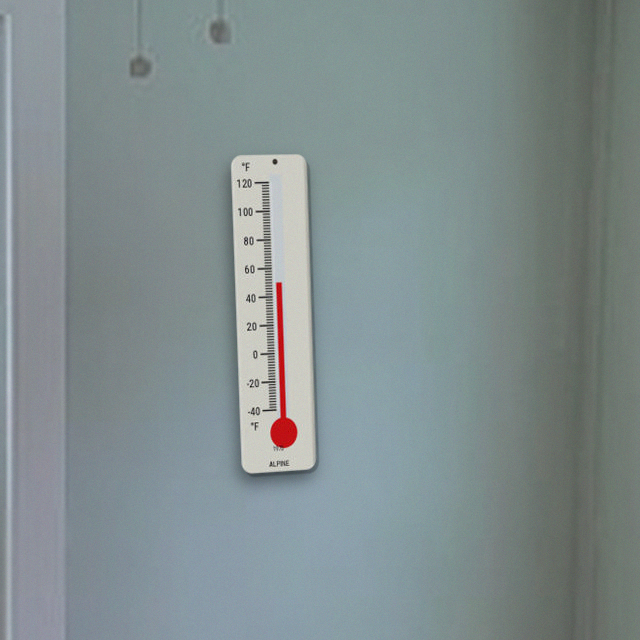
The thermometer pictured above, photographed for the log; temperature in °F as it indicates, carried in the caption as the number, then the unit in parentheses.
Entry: 50 (°F)
